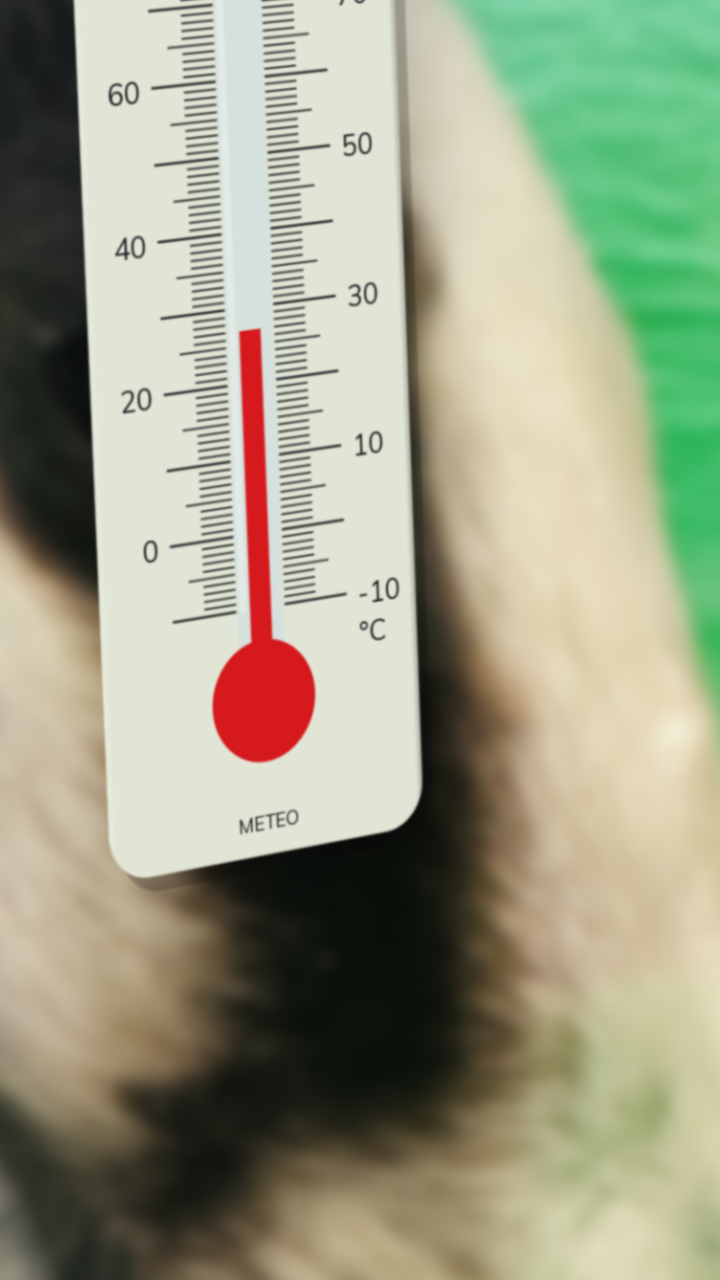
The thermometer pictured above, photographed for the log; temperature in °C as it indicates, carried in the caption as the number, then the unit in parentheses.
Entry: 27 (°C)
